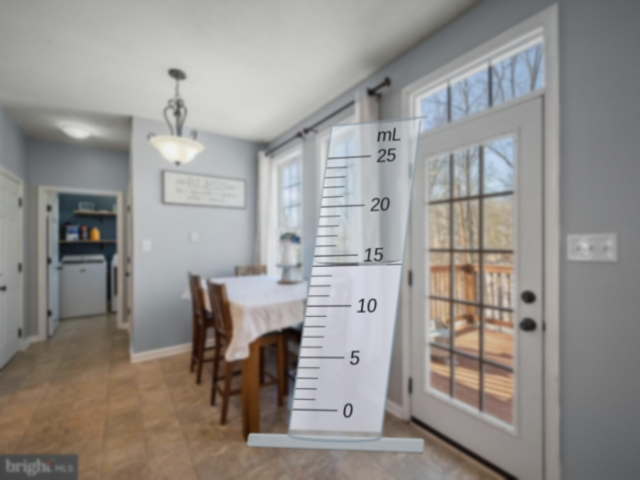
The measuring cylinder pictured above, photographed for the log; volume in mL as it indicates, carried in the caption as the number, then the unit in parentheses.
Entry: 14 (mL)
